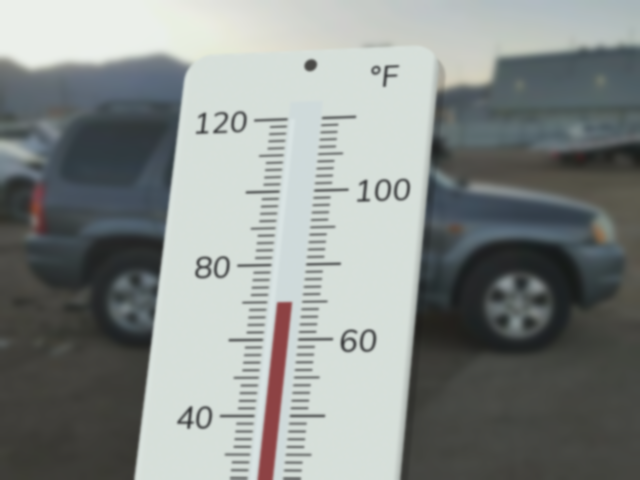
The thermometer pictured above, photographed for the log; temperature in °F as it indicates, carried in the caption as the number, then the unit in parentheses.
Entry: 70 (°F)
